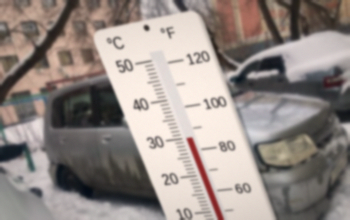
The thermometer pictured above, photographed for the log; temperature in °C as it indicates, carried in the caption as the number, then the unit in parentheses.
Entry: 30 (°C)
